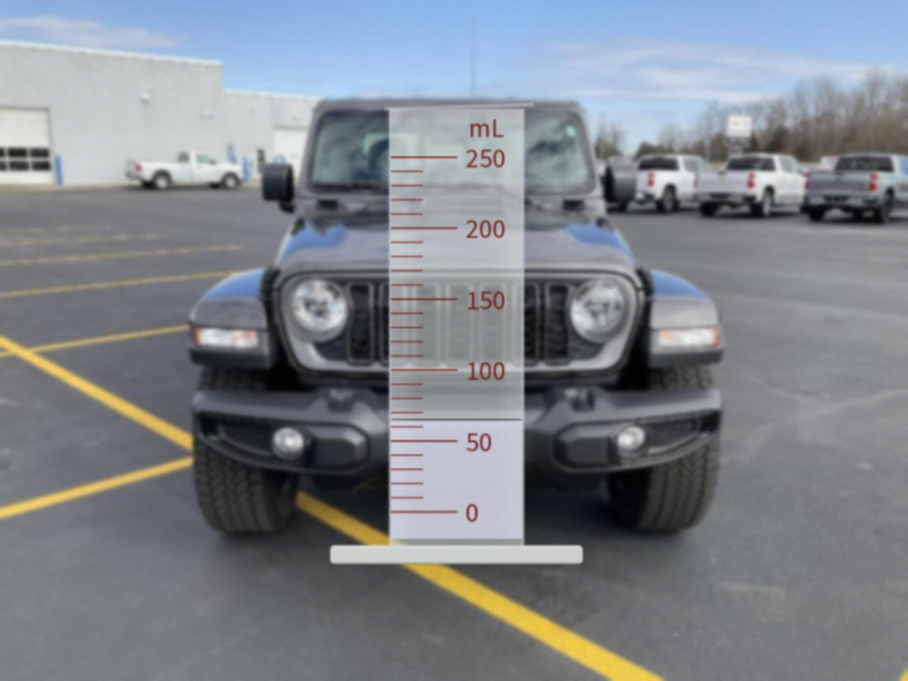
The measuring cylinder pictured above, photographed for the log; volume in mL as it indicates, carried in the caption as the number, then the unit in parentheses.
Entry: 65 (mL)
